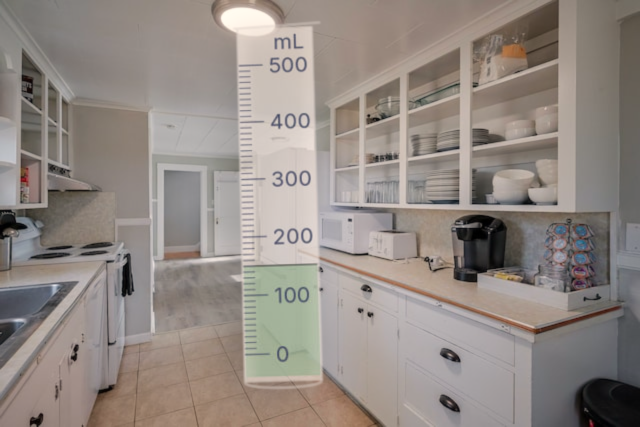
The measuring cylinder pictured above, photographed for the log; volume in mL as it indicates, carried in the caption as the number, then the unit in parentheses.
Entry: 150 (mL)
